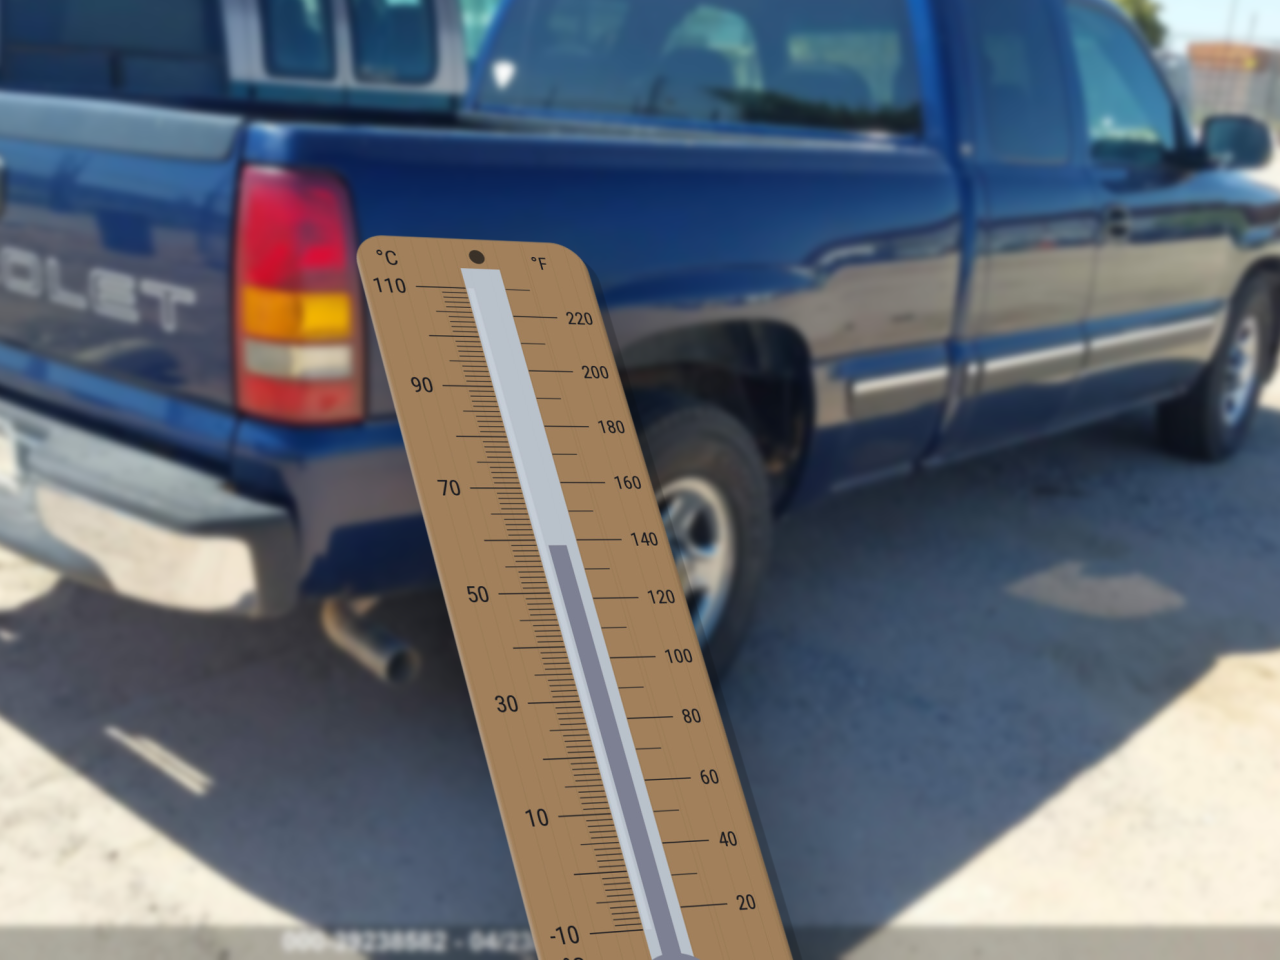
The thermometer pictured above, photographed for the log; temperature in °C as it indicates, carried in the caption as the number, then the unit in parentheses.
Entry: 59 (°C)
